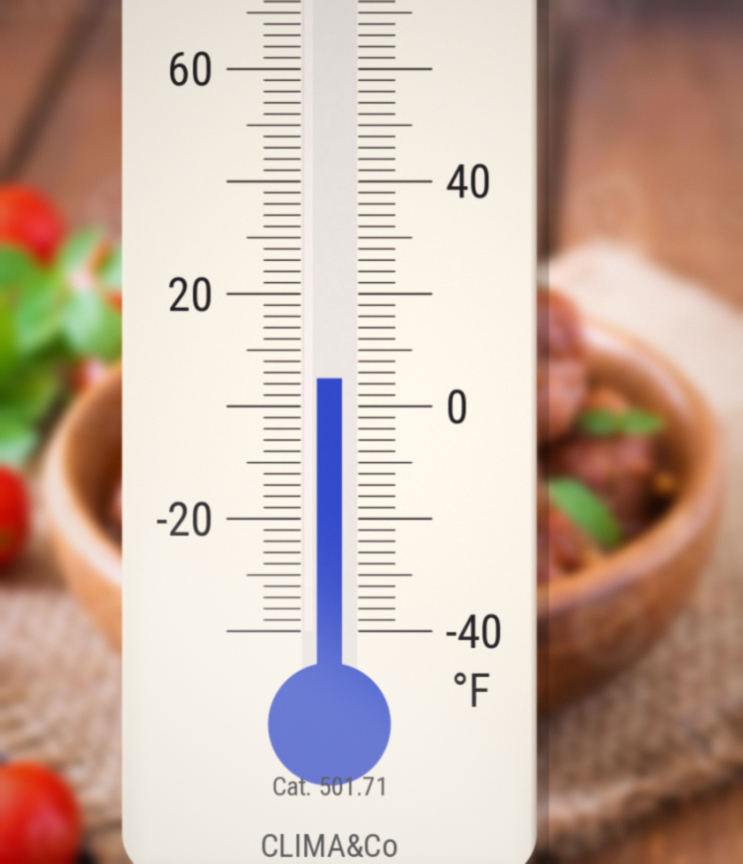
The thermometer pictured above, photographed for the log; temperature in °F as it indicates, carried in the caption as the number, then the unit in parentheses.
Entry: 5 (°F)
